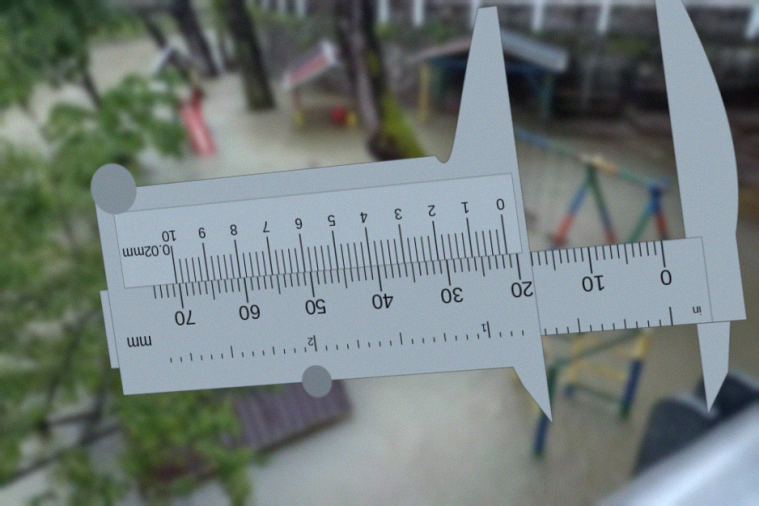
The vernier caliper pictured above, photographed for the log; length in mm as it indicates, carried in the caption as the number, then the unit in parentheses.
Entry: 21.4 (mm)
